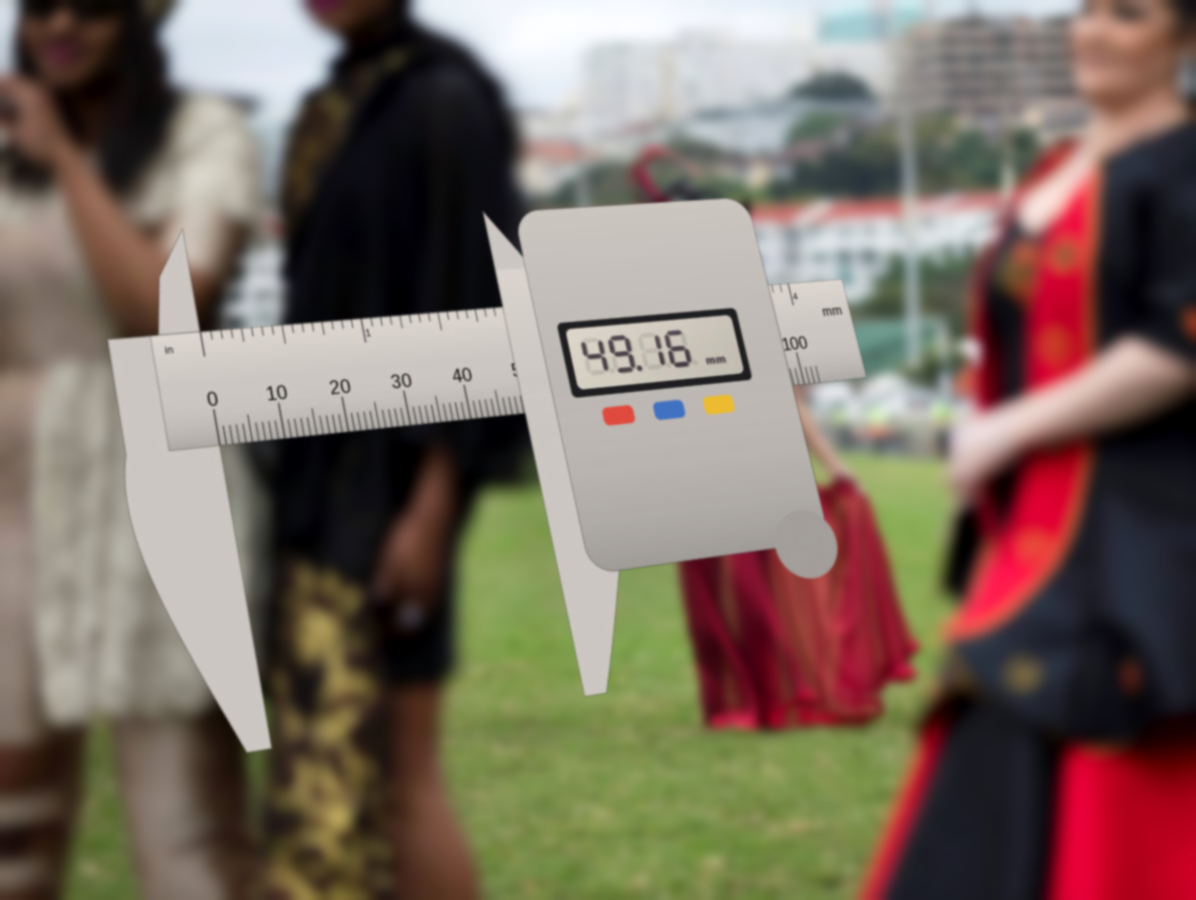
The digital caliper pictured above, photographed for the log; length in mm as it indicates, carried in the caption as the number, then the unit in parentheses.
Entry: 49.16 (mm)
